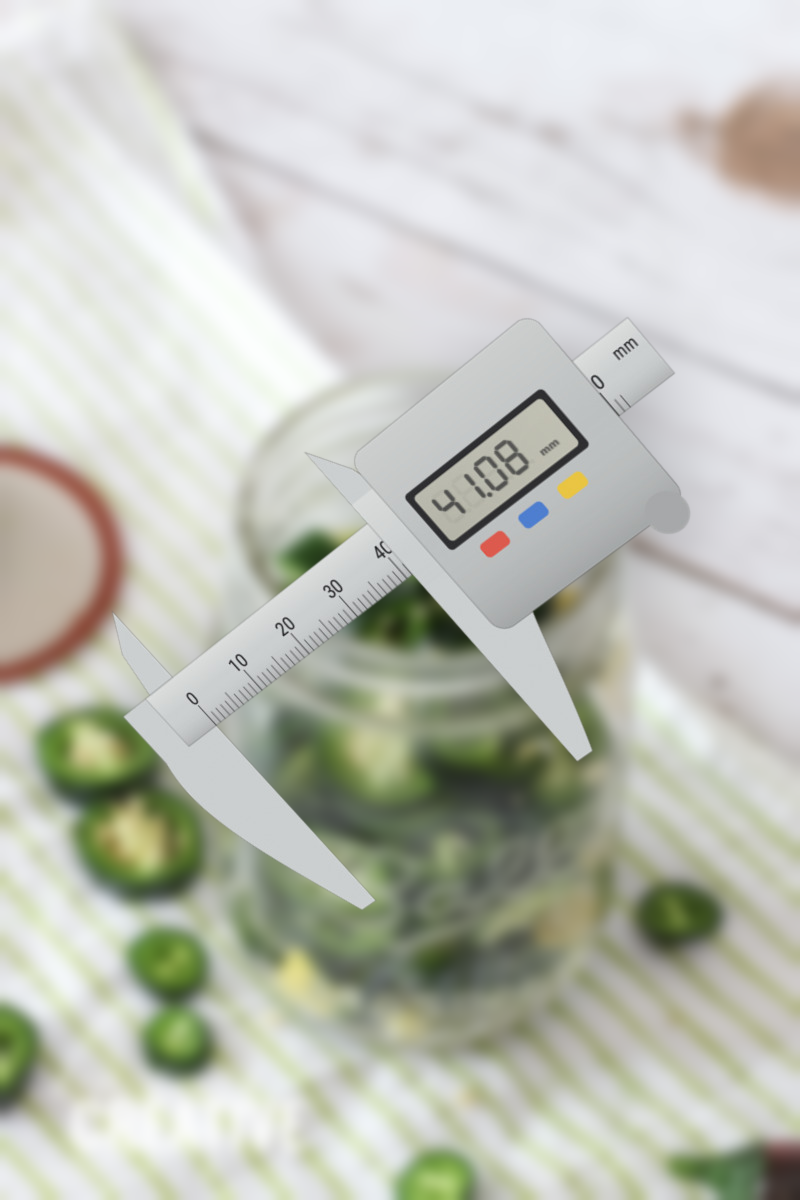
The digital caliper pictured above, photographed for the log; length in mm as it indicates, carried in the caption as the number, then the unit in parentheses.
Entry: 41.08 (mm)
